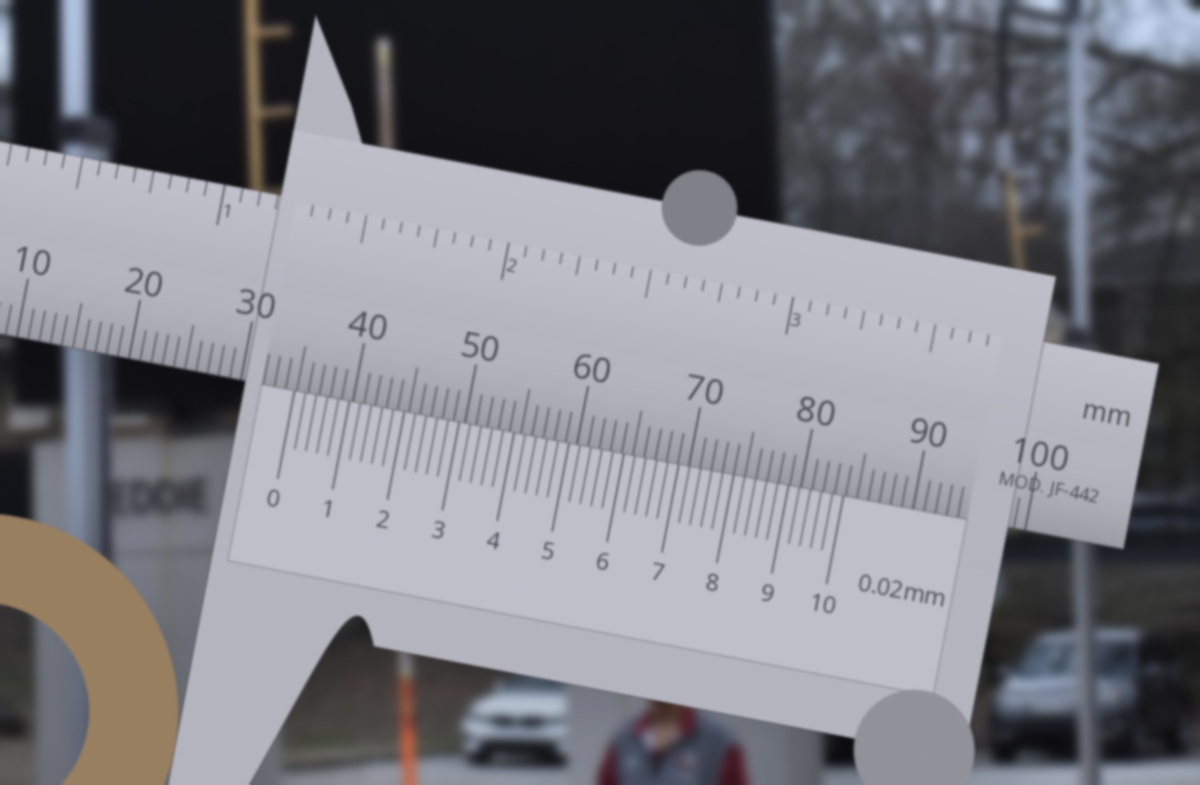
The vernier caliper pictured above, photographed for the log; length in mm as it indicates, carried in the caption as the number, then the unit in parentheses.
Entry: 34.8 (mm)
